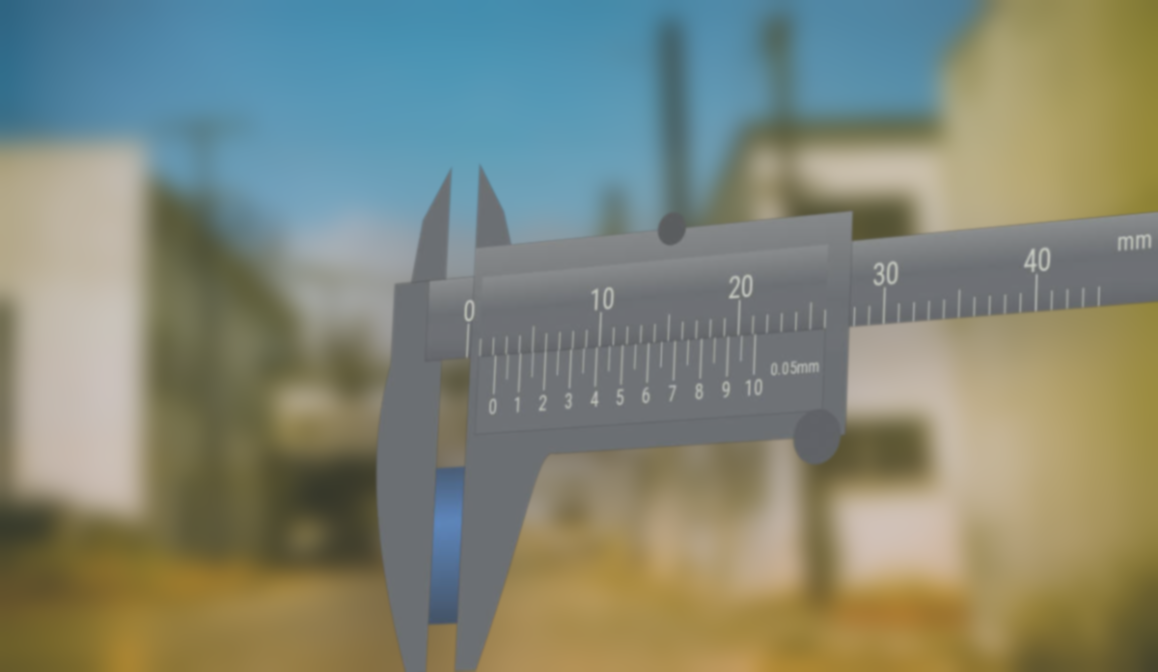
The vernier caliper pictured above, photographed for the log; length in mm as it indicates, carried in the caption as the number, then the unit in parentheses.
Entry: 2.2 (mm)
